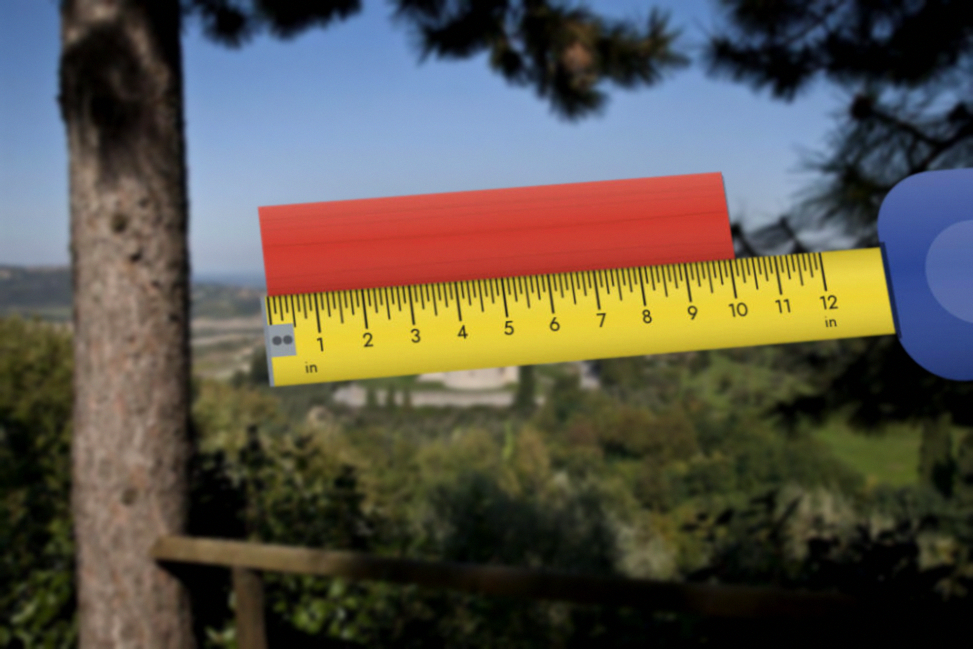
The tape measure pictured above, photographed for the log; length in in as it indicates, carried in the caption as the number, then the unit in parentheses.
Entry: 10.125 (in)
